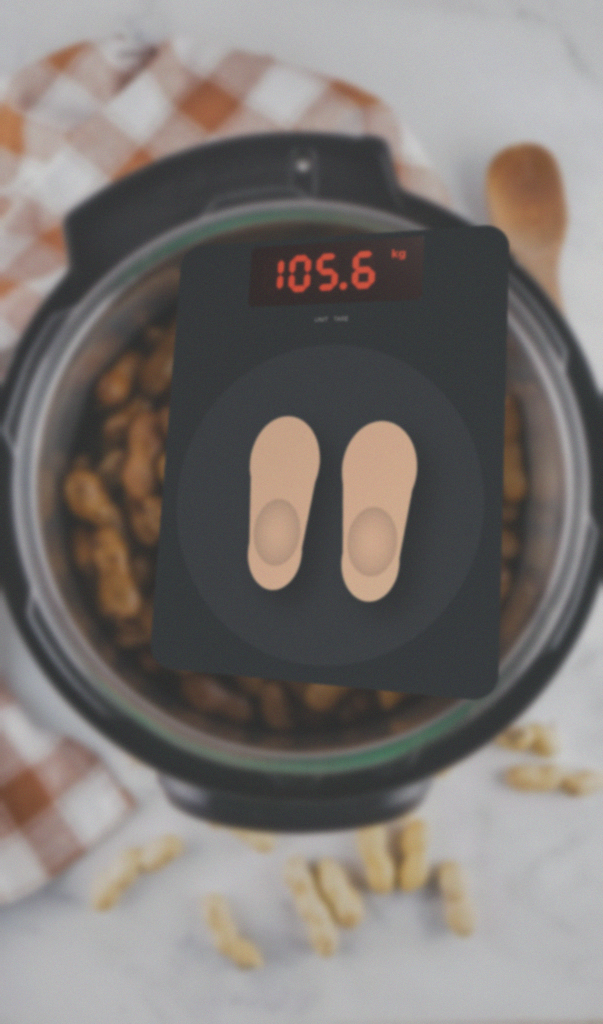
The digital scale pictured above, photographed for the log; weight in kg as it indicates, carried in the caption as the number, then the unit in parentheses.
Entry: 105.6 (kg)
